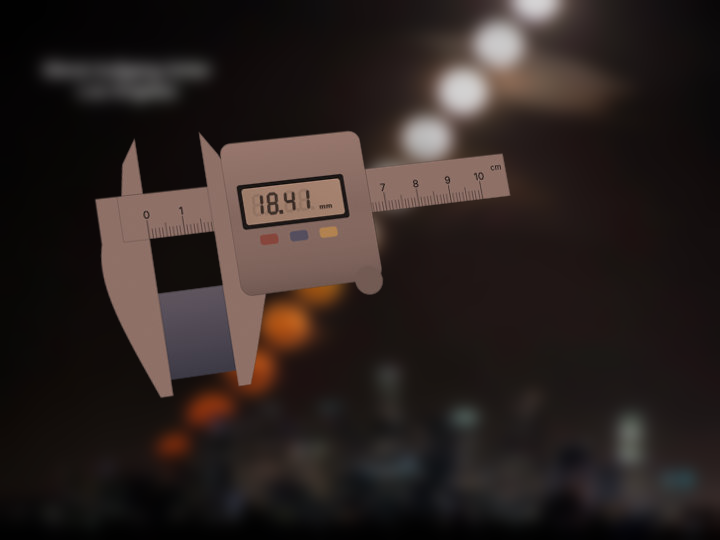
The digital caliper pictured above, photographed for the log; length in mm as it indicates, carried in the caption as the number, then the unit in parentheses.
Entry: 18.41 (mm)
